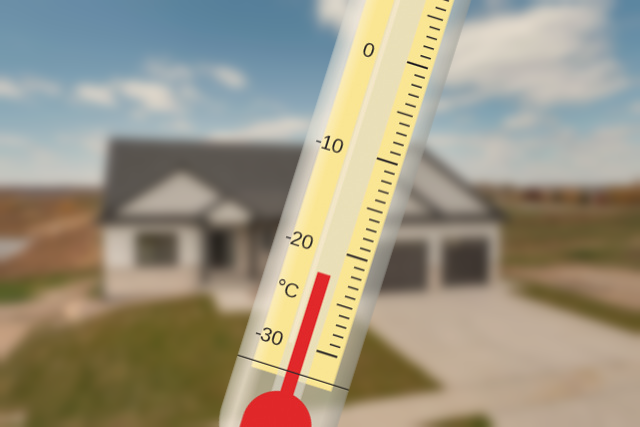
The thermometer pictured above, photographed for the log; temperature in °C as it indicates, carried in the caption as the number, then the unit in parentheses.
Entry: -22.5 (°C)
